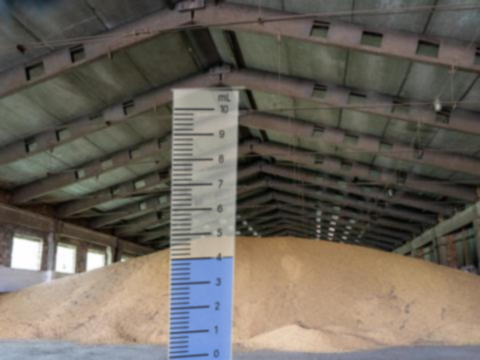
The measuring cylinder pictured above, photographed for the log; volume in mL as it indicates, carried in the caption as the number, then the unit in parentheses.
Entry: 4 (mL)
